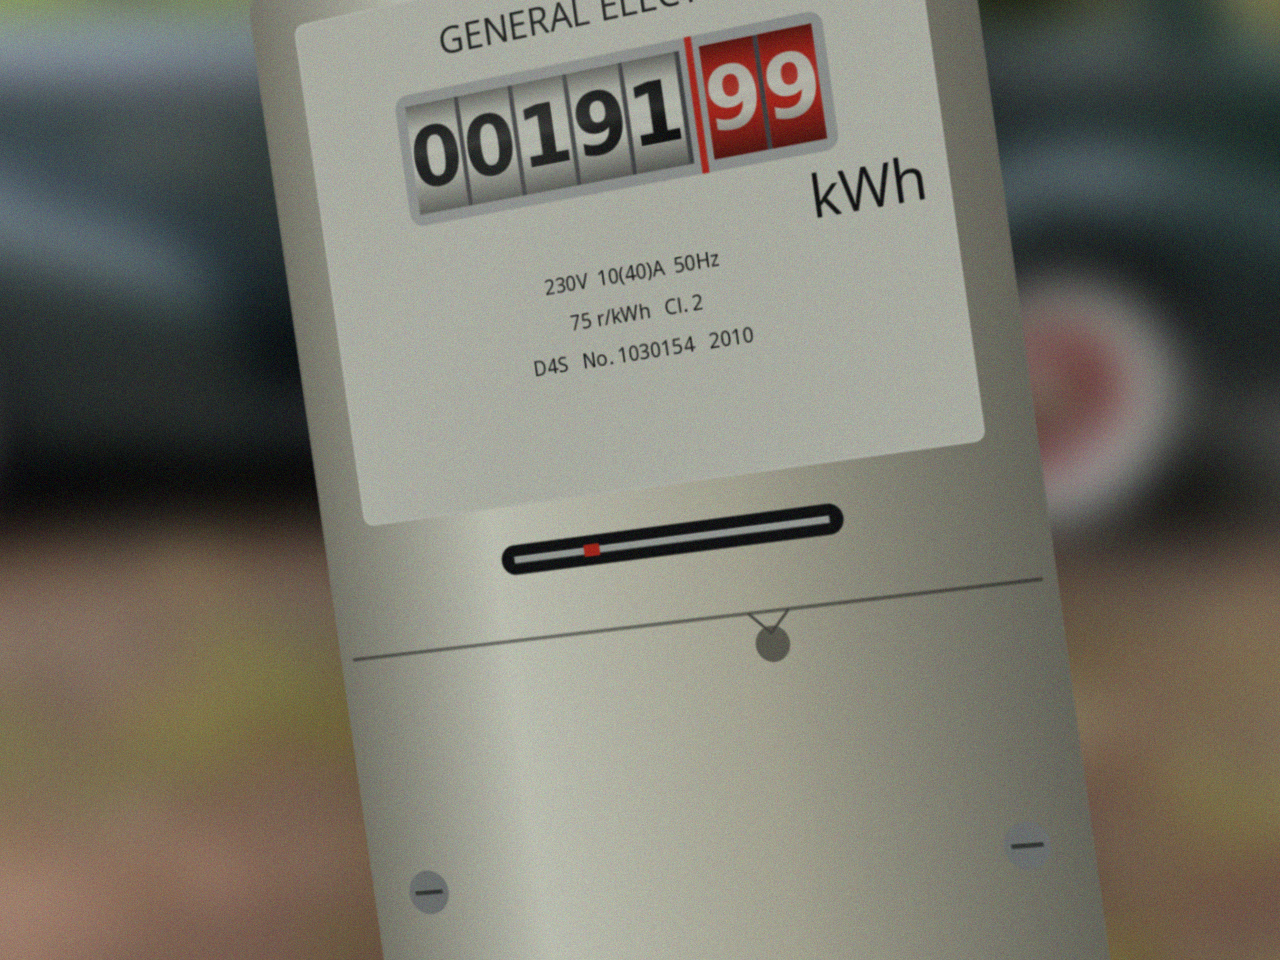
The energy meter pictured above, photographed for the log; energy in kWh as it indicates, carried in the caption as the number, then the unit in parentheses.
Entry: 191.99 (kWh)
